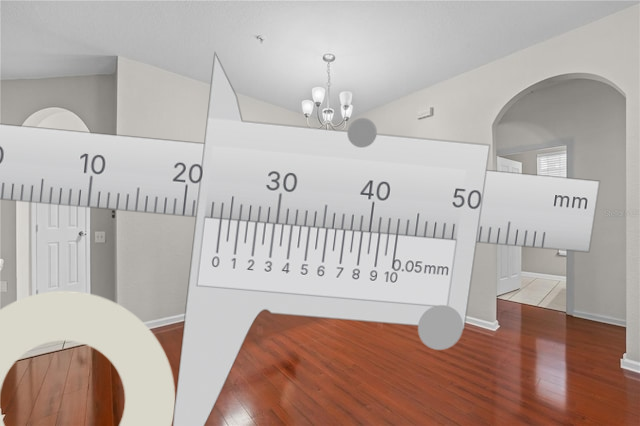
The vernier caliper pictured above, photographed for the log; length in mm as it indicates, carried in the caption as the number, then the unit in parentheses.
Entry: 24.0 (mm)
